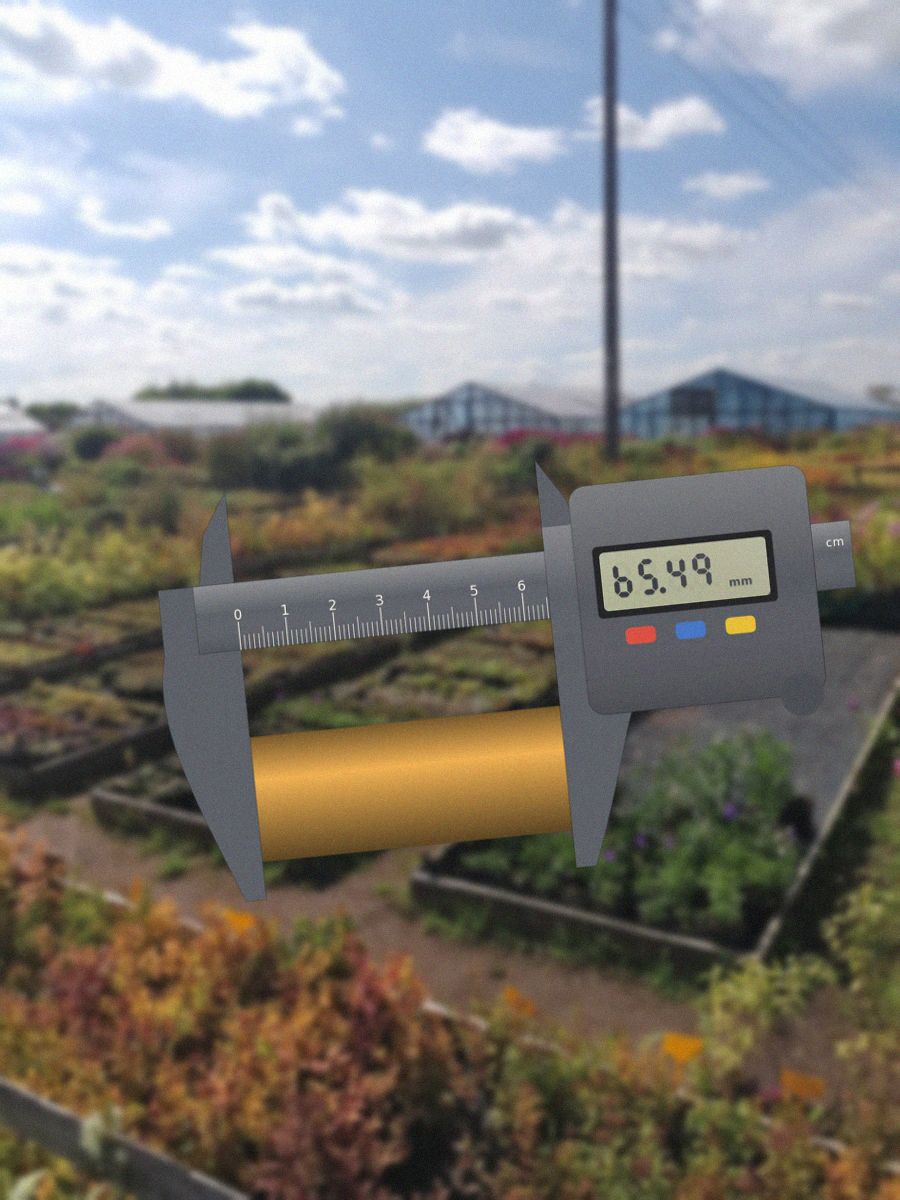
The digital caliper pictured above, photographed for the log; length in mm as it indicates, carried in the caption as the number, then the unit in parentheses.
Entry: 65.49 (mm)
